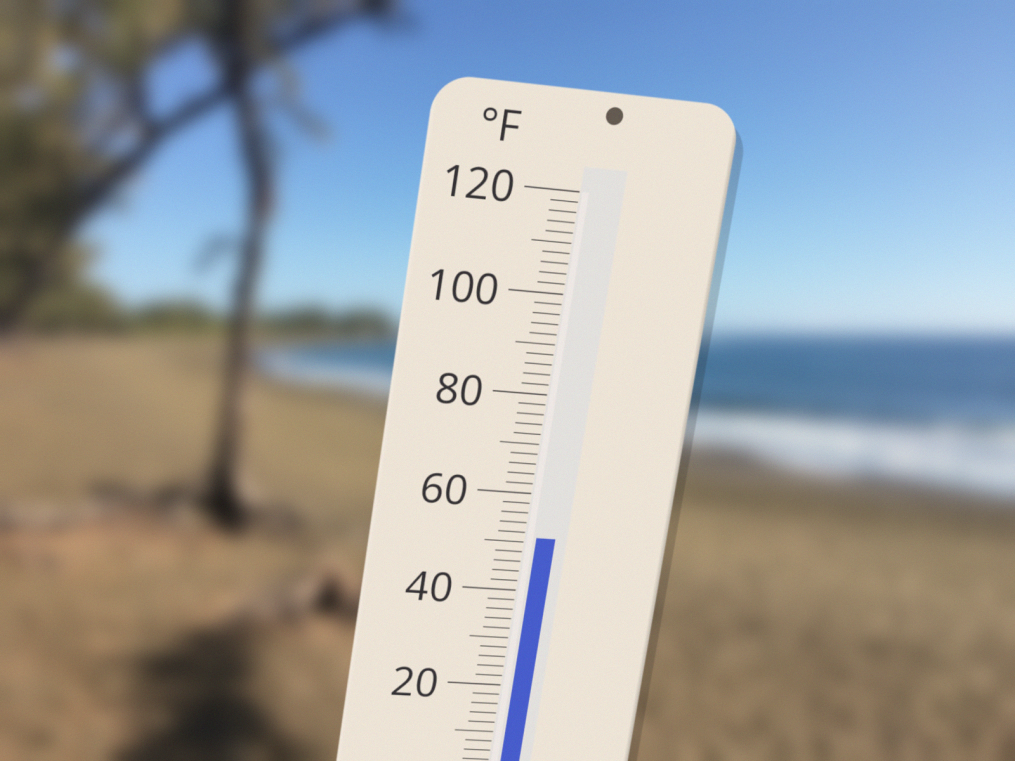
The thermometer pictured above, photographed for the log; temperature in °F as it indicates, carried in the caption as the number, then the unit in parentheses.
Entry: 51 (°F)
